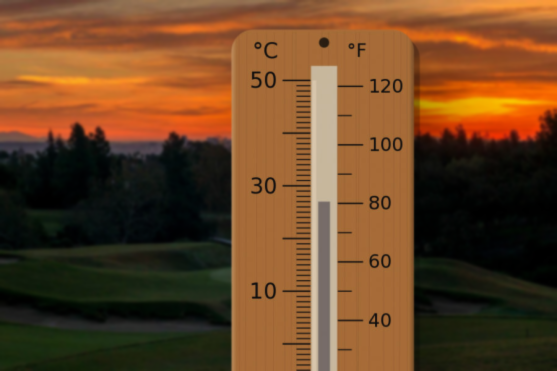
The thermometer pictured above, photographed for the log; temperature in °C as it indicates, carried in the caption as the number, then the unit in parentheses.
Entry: 27 (°C)
